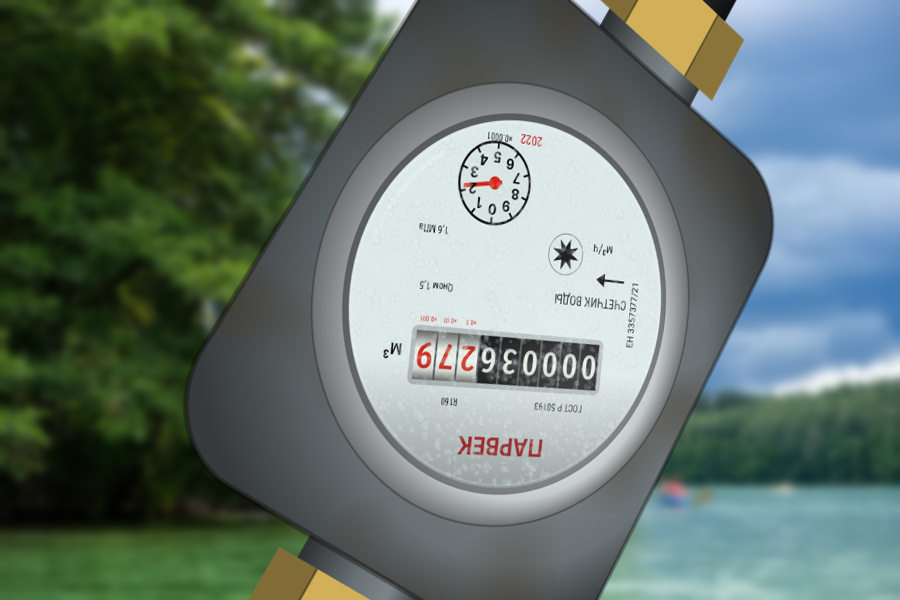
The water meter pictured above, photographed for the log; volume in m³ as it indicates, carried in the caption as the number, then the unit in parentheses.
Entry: 36.2792 (m³)
